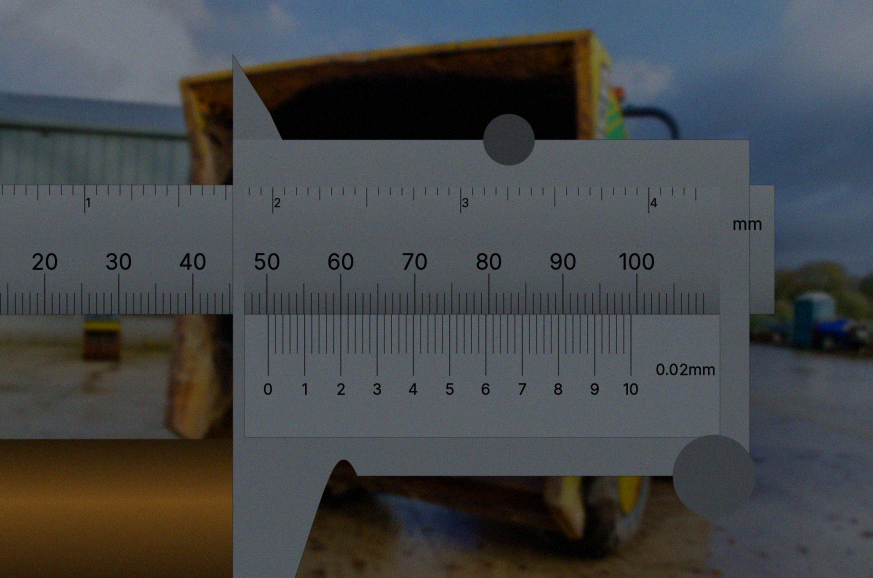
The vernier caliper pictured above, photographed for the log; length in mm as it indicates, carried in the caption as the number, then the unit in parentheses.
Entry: 50.2 (mm)
